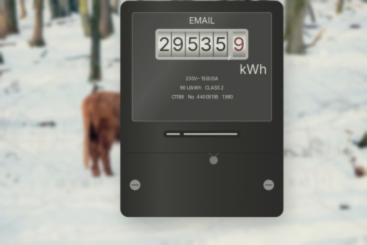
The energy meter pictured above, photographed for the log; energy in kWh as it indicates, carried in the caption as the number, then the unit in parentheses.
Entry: 29535.9 (kWh)
